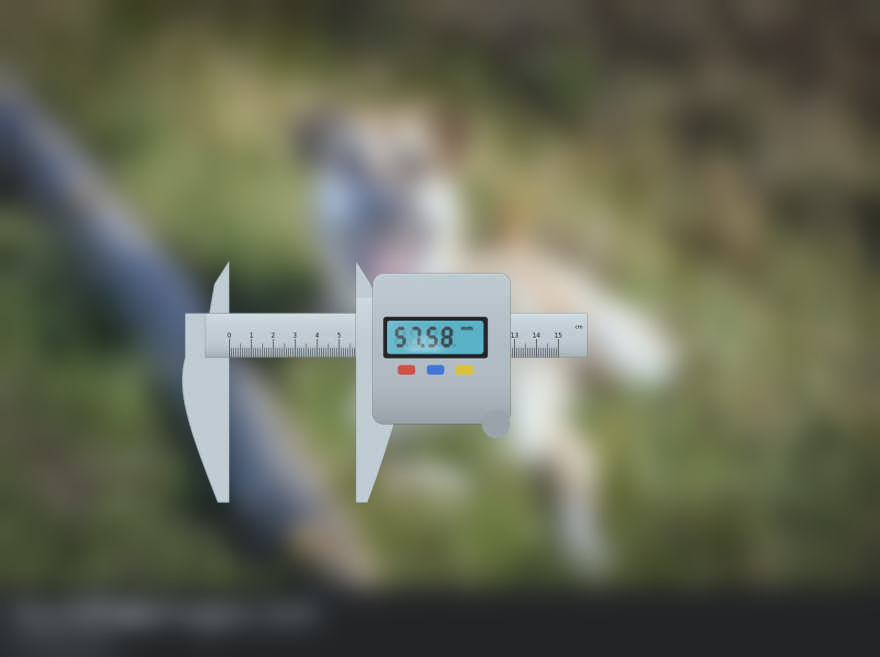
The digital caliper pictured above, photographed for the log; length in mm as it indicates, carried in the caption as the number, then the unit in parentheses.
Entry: 57.58 (mm)
